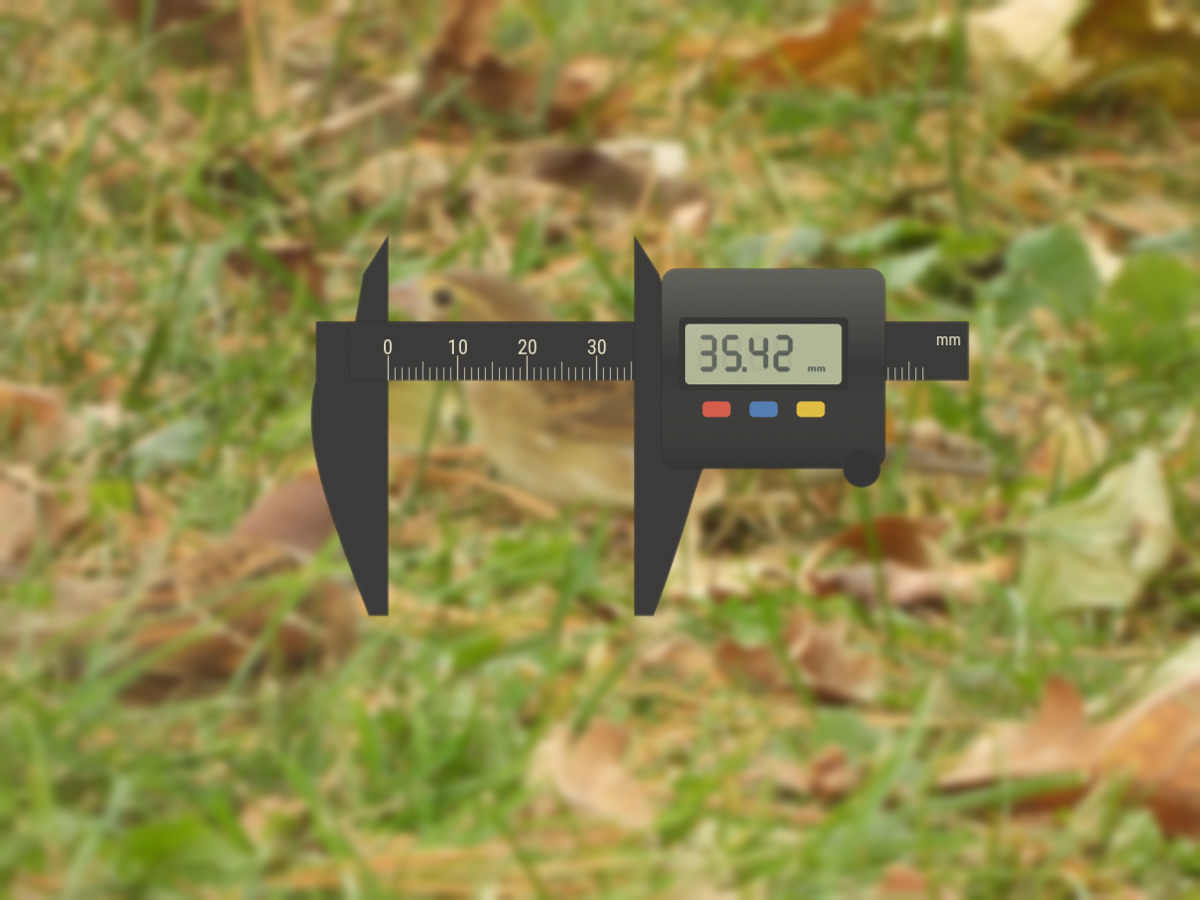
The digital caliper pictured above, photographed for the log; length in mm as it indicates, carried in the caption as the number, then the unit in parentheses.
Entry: 35.42 (mm)
